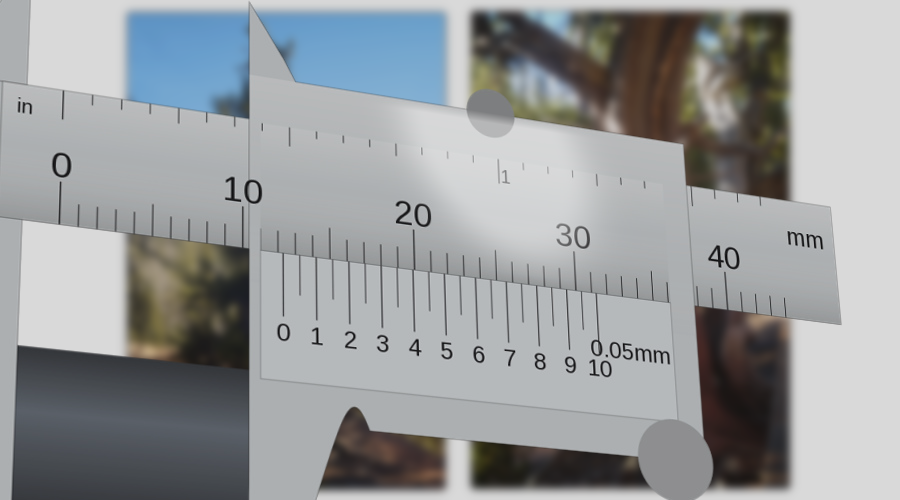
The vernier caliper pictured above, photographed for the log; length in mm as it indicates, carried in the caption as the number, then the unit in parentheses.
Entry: 12.3 (mm)
